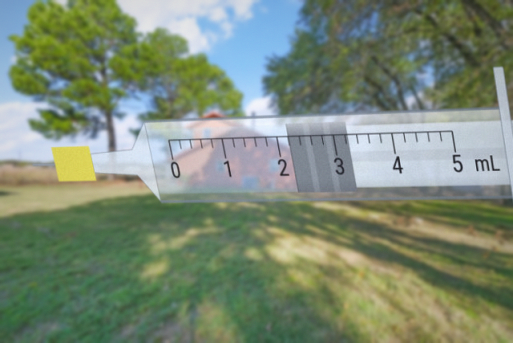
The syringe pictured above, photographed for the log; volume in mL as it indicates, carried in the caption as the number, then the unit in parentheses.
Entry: 2.2 (mL)
